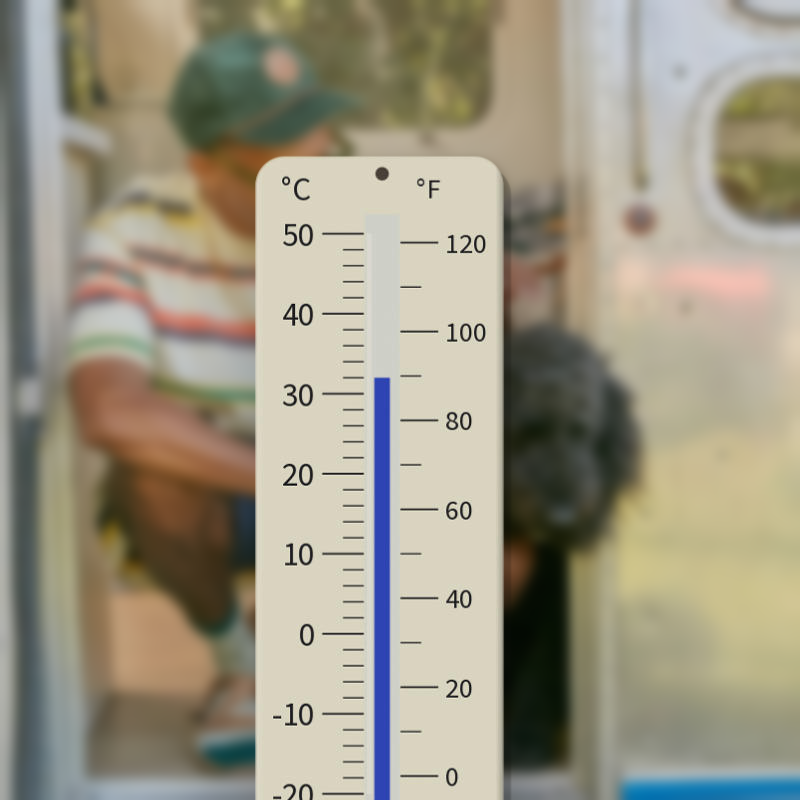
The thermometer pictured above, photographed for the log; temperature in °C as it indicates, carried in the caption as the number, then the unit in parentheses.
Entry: 32 (°C)
